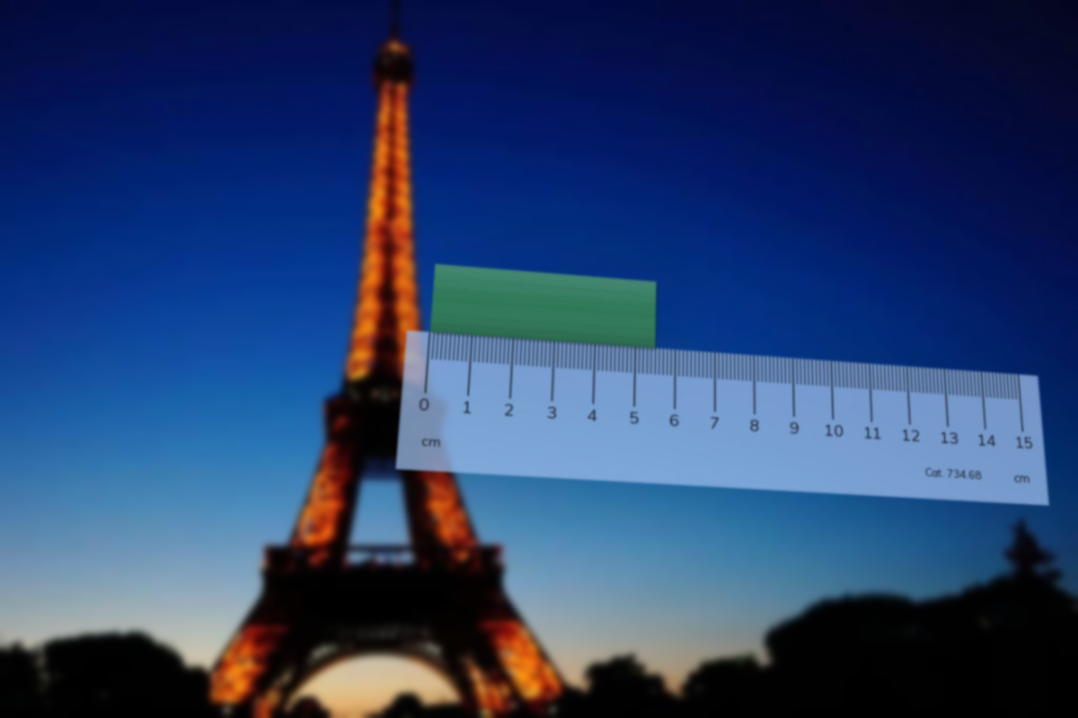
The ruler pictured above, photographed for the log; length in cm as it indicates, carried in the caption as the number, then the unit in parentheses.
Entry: 5.5 (cm)
